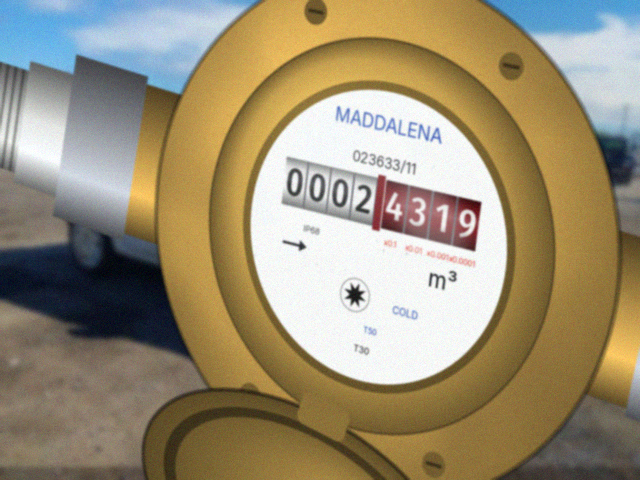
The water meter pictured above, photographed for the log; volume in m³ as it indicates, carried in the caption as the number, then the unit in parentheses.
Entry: 2.4319 (m³)
